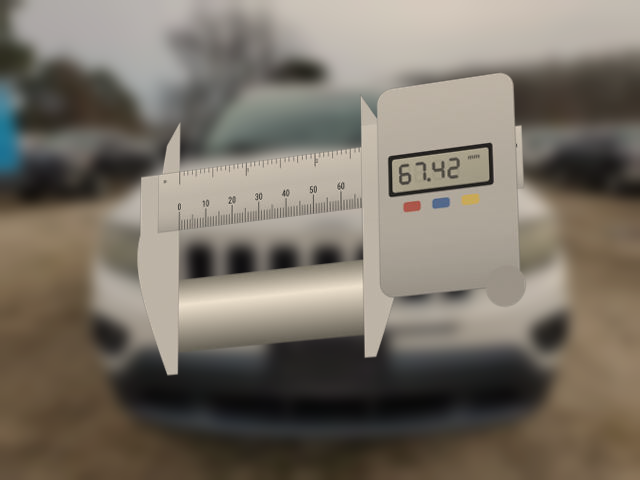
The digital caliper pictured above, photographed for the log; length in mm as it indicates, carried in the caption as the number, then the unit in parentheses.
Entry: 67.42 (mm)
